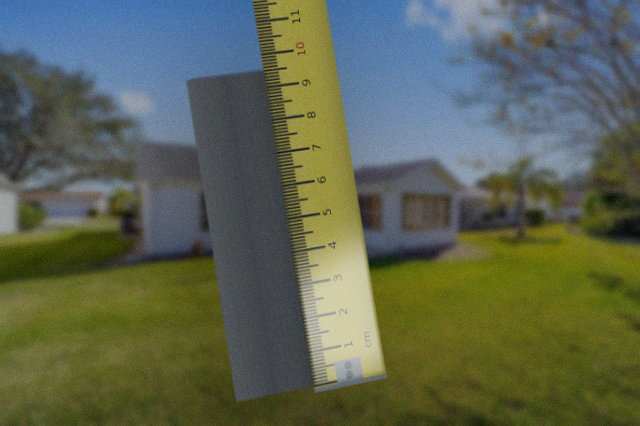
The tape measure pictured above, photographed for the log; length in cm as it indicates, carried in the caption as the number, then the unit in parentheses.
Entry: 9.5 (cm)
